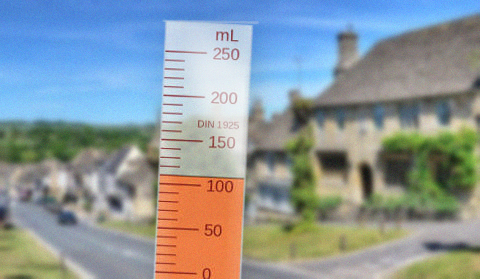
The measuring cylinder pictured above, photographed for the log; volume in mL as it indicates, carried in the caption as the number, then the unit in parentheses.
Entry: 110 (mL)
